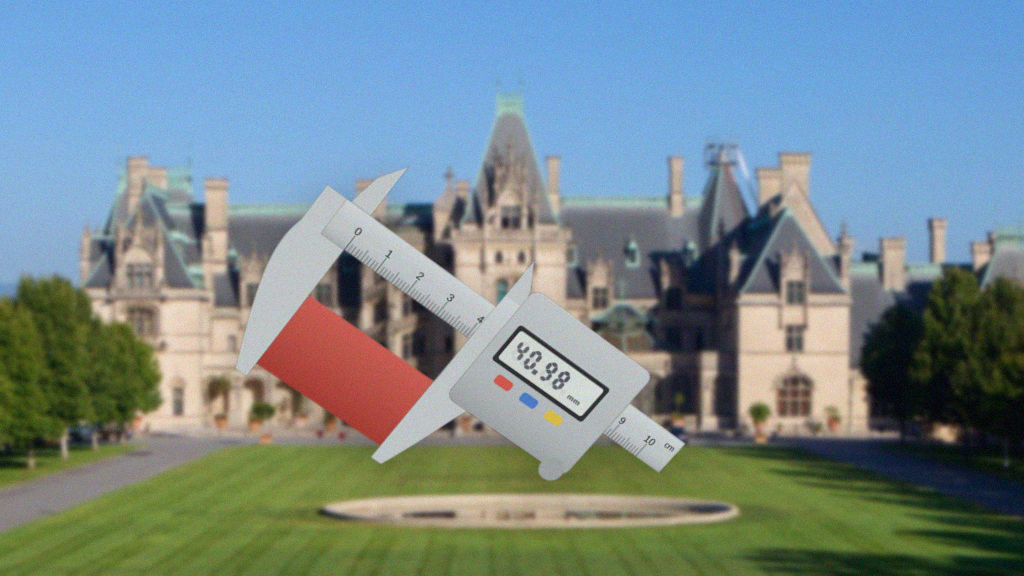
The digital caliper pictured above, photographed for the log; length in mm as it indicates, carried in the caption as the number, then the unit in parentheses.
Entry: 40.98 (mm)
